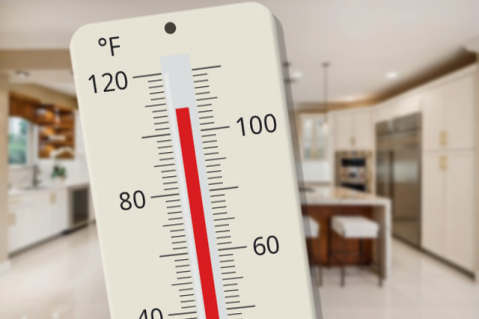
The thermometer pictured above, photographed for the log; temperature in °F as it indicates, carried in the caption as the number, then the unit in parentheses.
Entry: 108 (°F)
